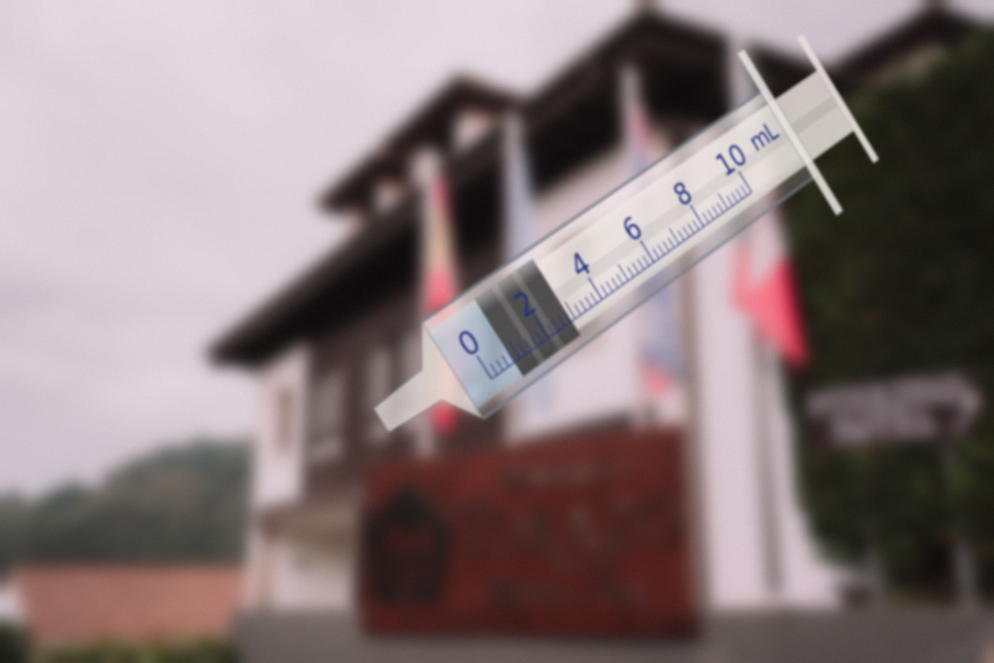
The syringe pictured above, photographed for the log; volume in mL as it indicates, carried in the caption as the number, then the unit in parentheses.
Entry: 0.8 (mL)
